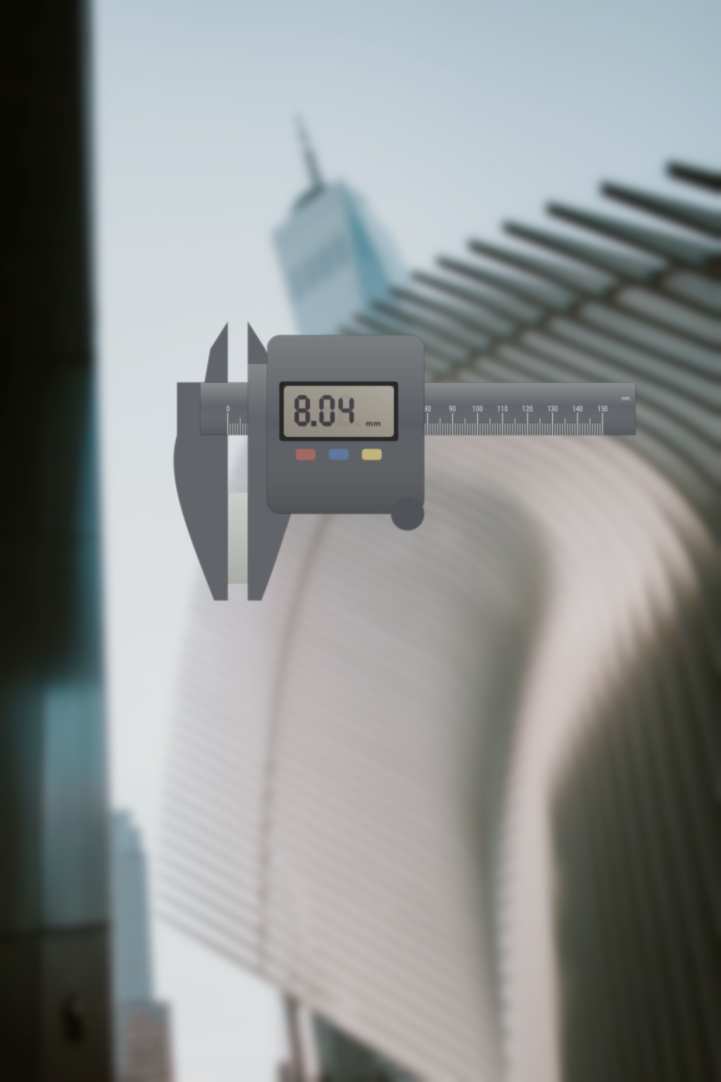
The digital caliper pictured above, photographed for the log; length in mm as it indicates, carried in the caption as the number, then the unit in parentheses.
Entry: 8.04 (mm)
